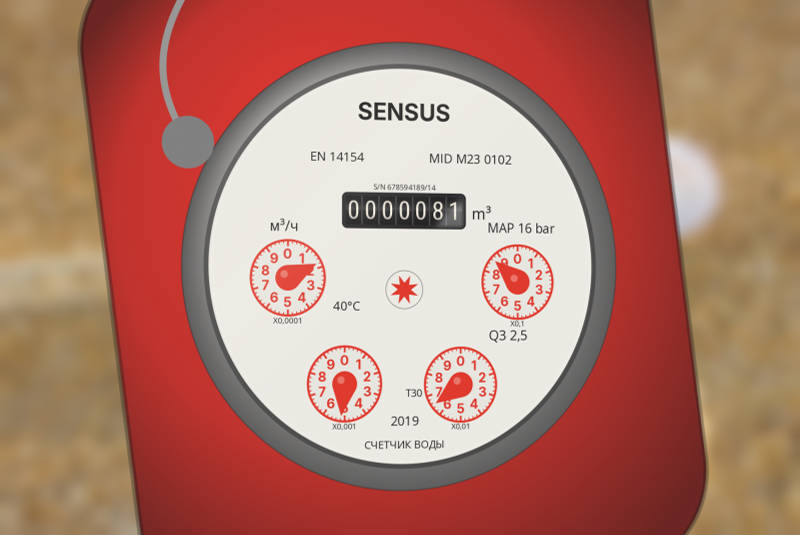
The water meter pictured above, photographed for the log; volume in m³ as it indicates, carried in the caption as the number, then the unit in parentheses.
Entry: 81.8651 (m³)
